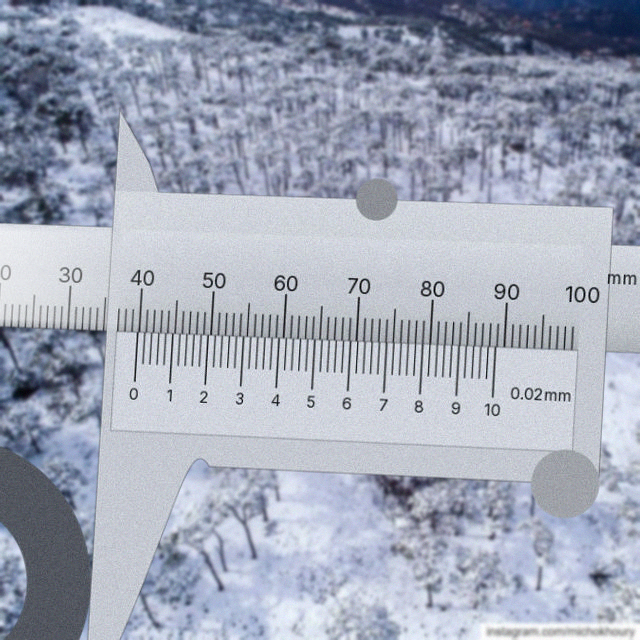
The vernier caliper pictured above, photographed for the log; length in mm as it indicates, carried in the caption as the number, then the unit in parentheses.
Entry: 39.8 (mm)
